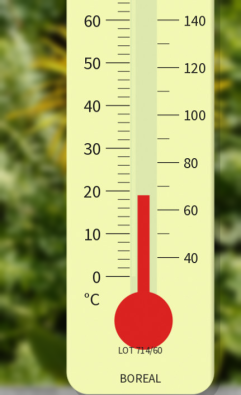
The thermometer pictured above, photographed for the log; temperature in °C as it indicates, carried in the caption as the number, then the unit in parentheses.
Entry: 19 (°C)
